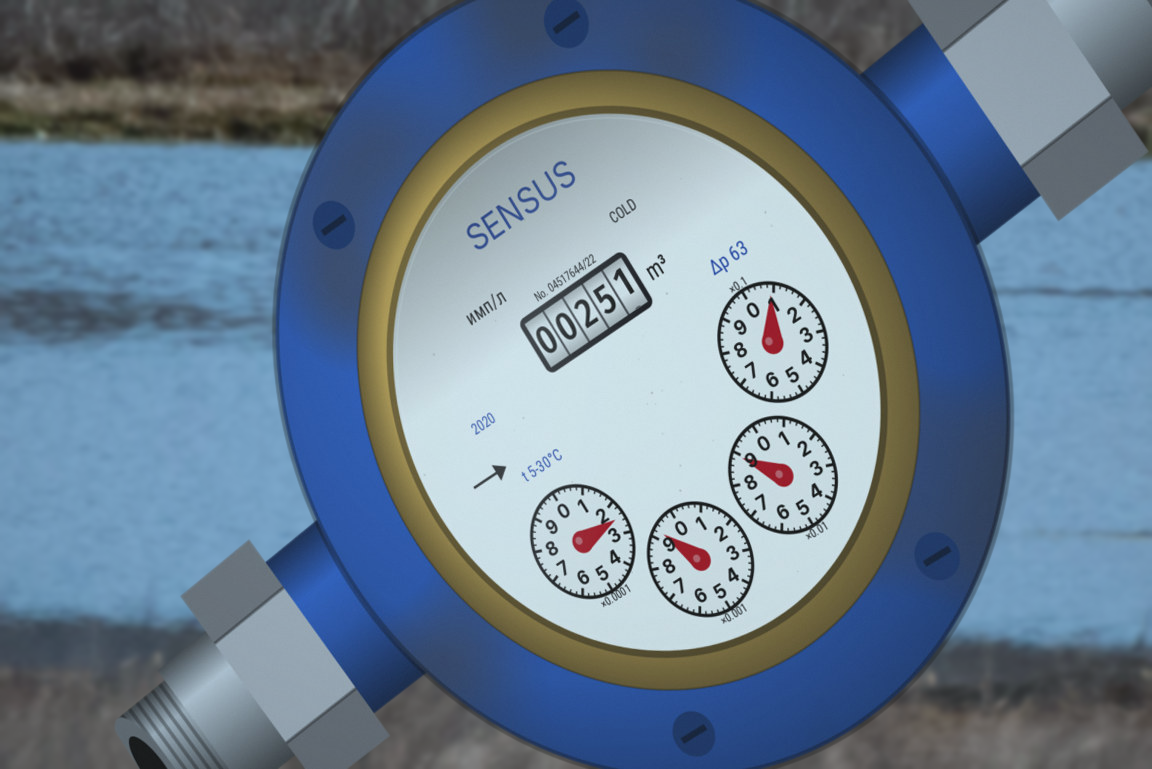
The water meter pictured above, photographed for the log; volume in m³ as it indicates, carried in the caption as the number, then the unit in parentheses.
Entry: 251.0892 (m³)
